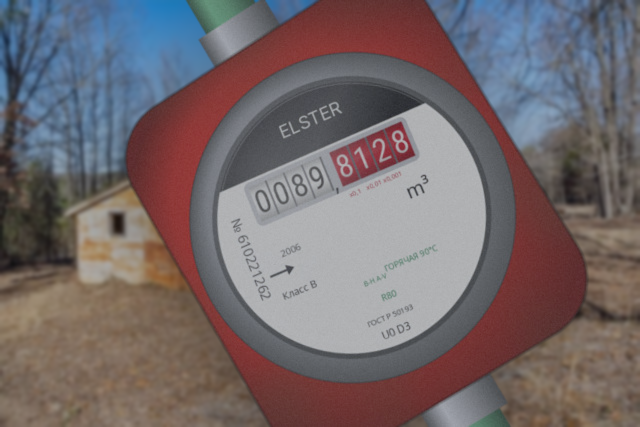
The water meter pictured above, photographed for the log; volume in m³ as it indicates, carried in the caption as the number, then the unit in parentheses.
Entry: 89.8128 (m³)
